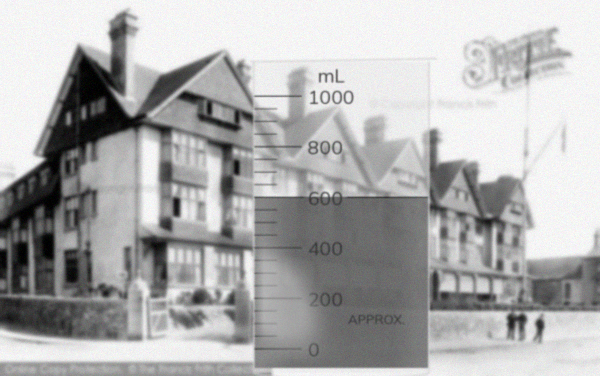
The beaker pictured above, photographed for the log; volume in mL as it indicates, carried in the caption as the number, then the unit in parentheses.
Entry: 600 (mL)
